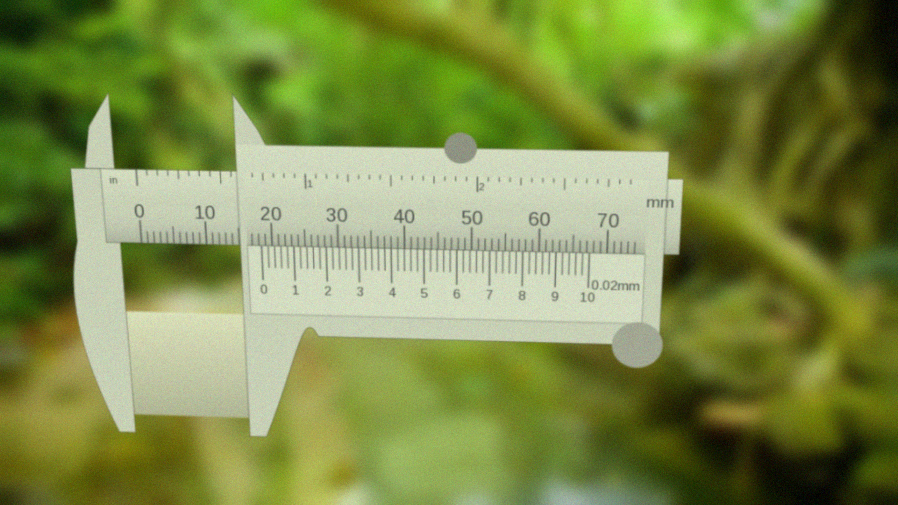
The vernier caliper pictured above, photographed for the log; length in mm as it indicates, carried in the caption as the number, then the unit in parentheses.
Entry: 18.4 (mm)
